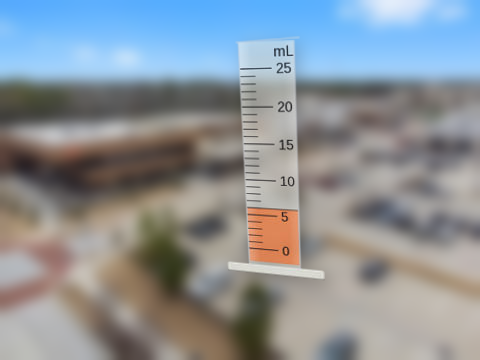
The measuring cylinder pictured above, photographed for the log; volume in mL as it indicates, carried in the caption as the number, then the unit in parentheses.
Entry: 6 (mL)
